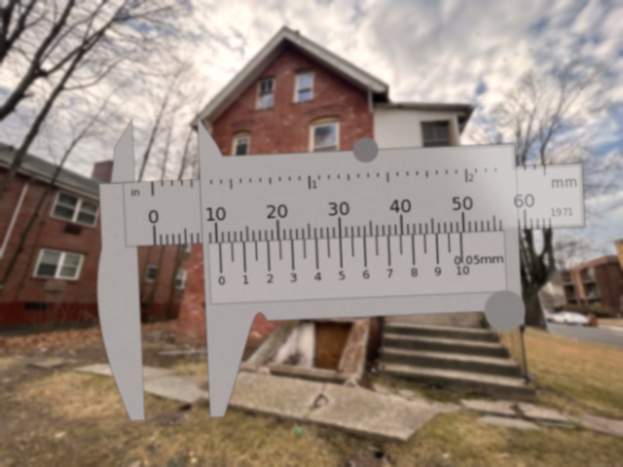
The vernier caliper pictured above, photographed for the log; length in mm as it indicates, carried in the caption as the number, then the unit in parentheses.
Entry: 10.5 (mm)
